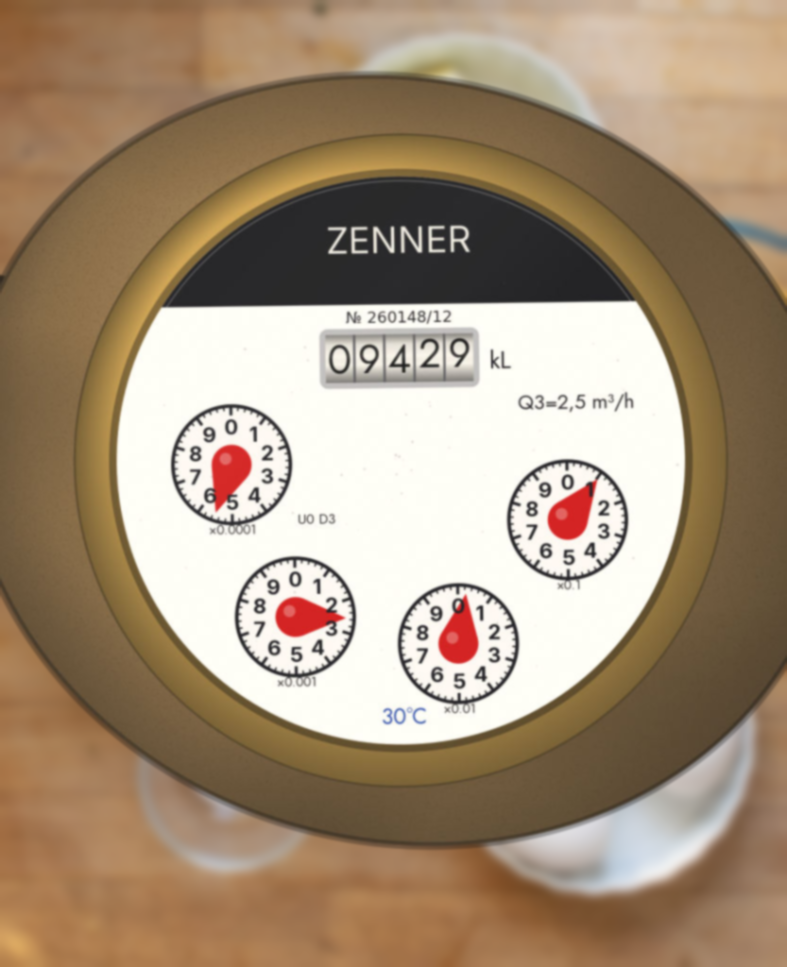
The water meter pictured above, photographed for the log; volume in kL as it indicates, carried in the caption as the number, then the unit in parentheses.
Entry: 9429.1025 (kL)
